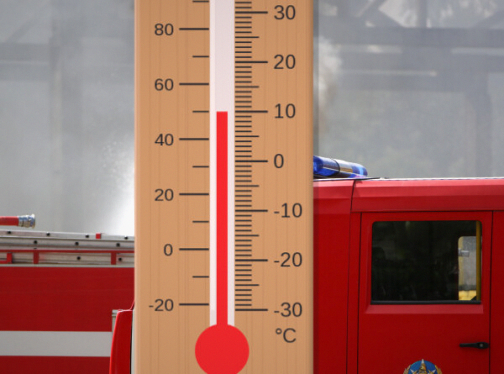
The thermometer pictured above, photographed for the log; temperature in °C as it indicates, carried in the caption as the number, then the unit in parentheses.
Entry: 10 (°C)
